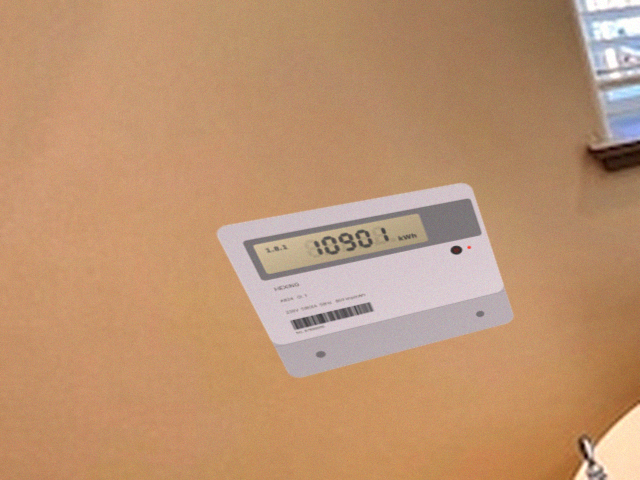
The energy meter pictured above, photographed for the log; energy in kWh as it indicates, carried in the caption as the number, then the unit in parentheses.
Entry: 10901 (kWh)
